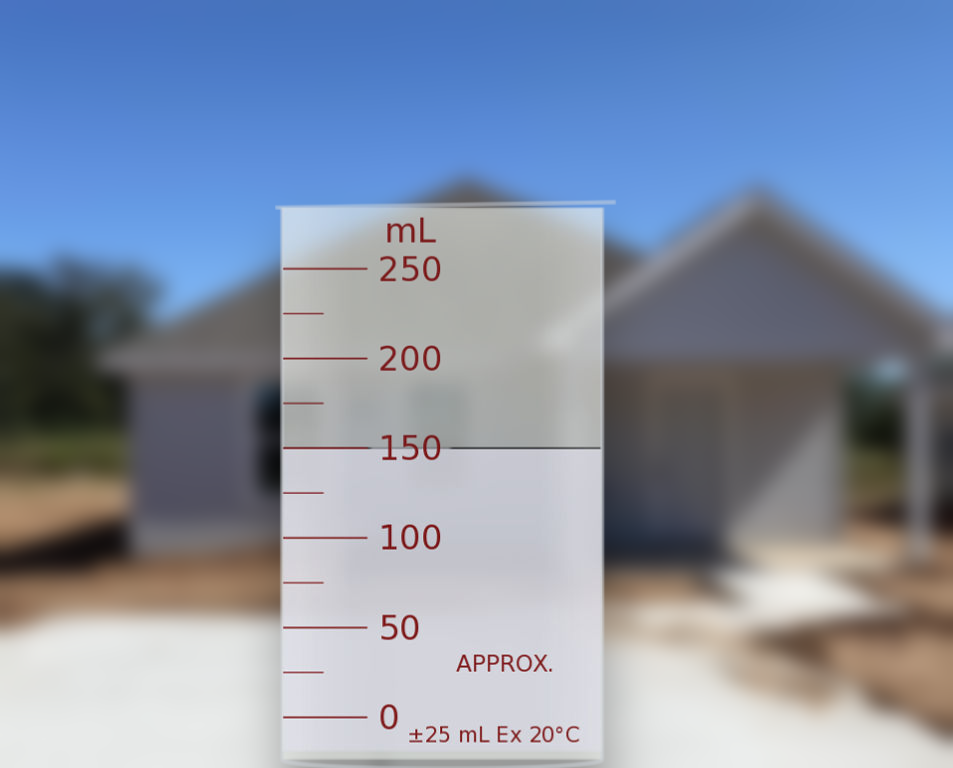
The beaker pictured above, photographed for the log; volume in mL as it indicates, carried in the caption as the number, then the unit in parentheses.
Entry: 150 (mL)
